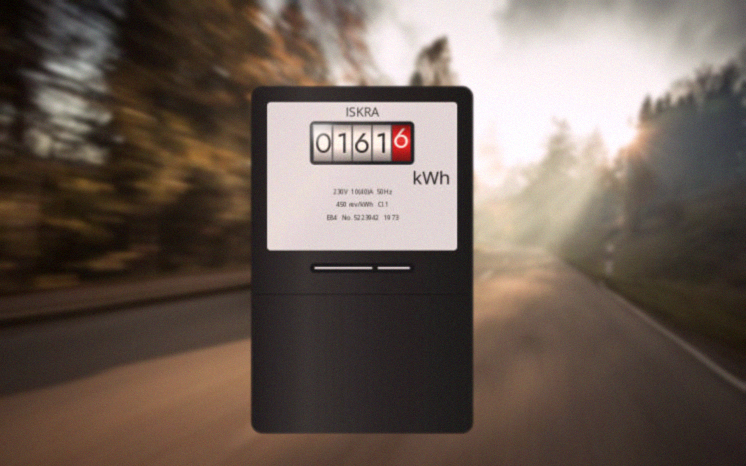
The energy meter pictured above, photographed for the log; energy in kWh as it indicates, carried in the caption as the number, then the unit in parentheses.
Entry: 161.6 (kWh)
